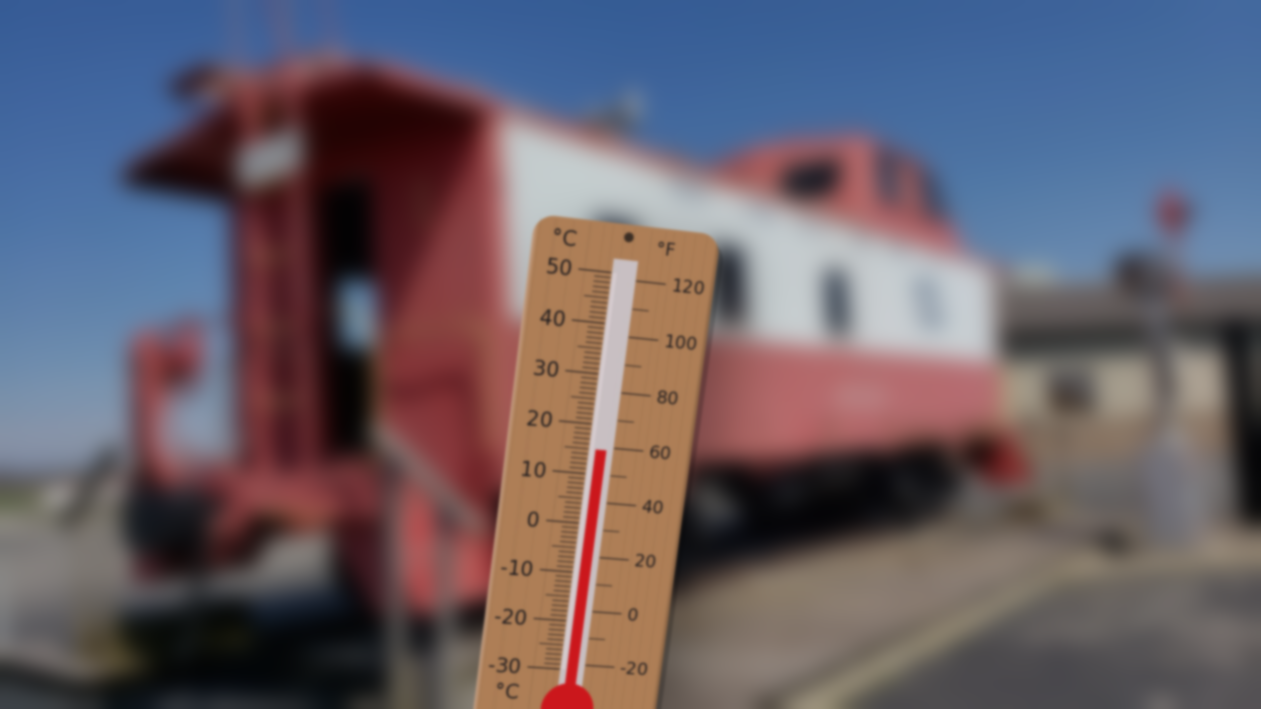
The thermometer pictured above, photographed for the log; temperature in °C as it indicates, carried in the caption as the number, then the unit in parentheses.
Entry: 15 (°C)
